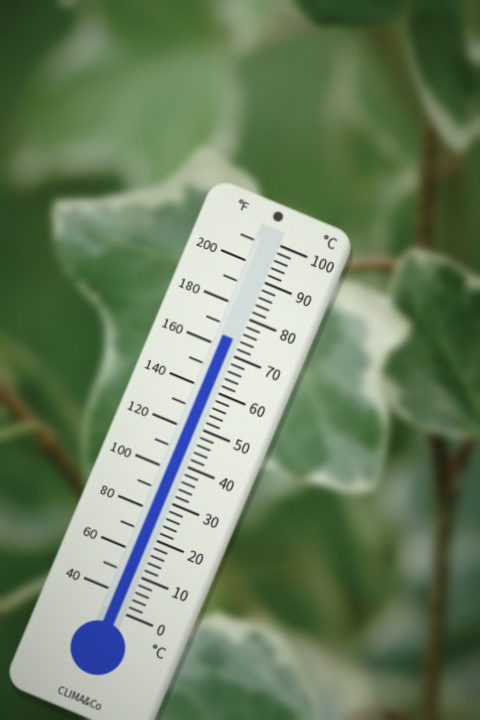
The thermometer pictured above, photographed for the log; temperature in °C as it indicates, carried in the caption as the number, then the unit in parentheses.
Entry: 74 (°C)
